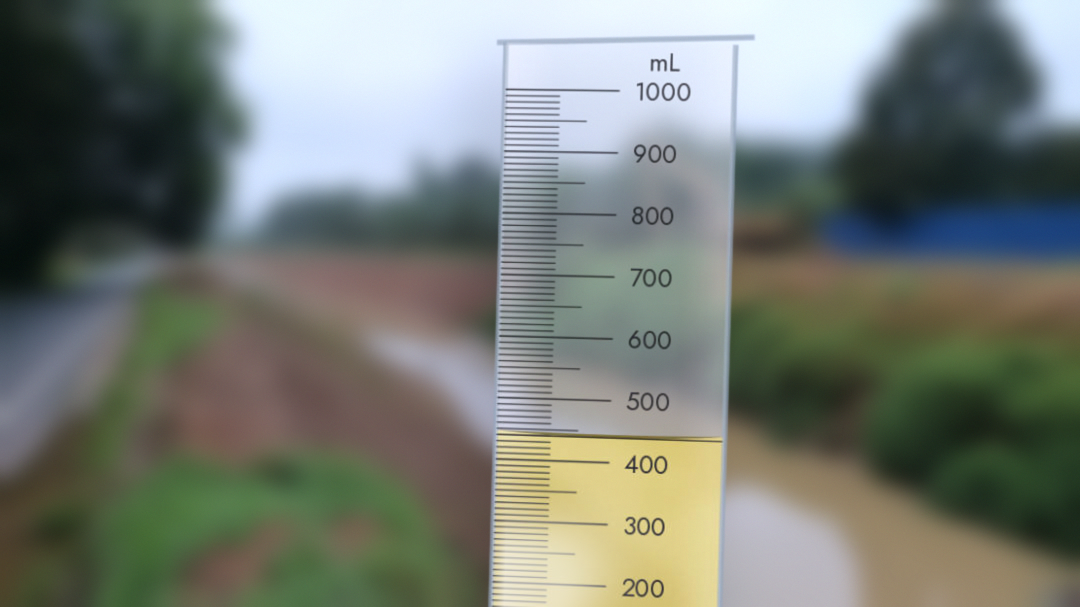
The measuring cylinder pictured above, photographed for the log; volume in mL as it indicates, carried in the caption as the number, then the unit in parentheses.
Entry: 440 (mL)
